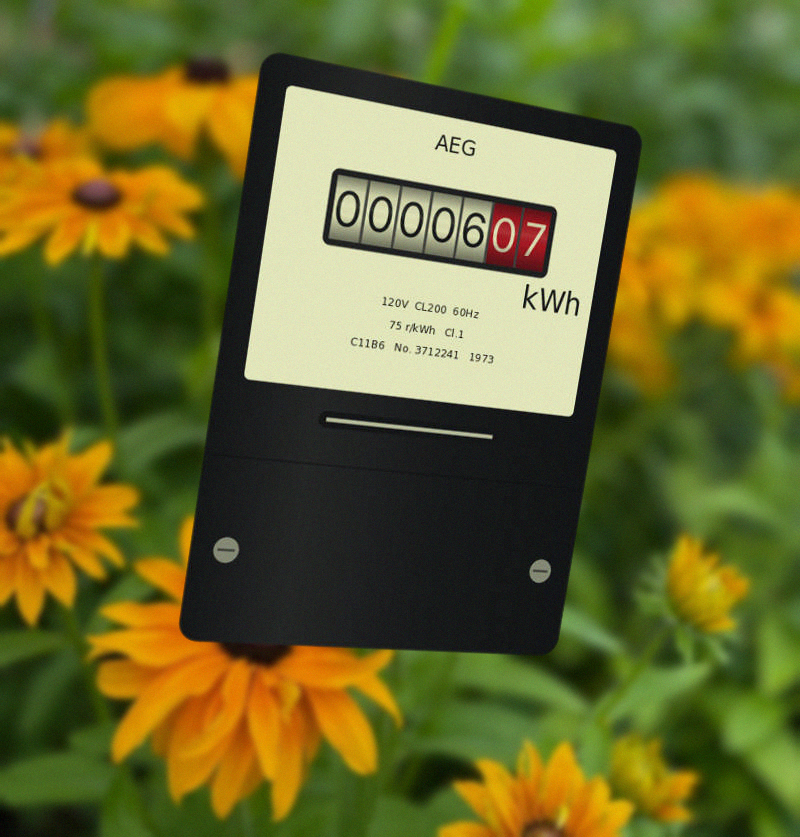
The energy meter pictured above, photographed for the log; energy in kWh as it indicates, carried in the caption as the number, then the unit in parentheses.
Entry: 6.07 (kWh)
